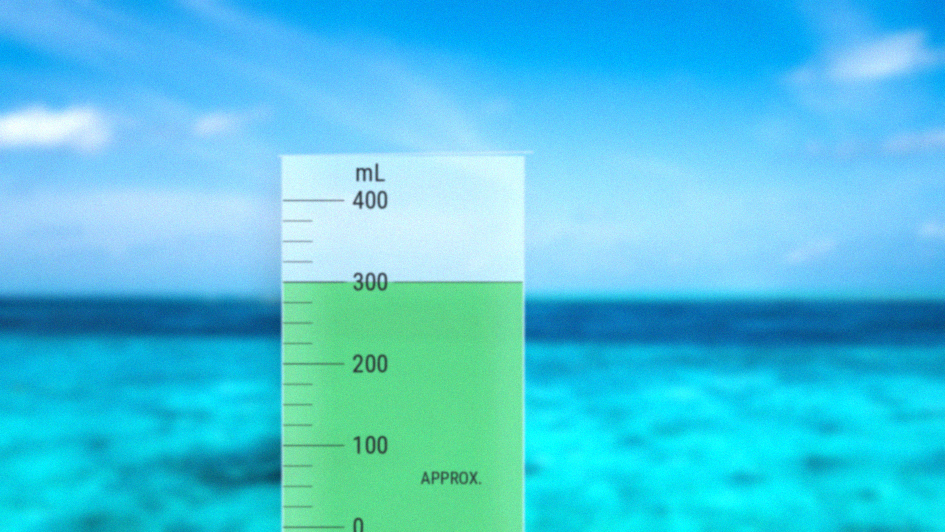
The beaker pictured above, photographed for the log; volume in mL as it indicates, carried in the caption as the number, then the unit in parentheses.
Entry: 300 (mL)
